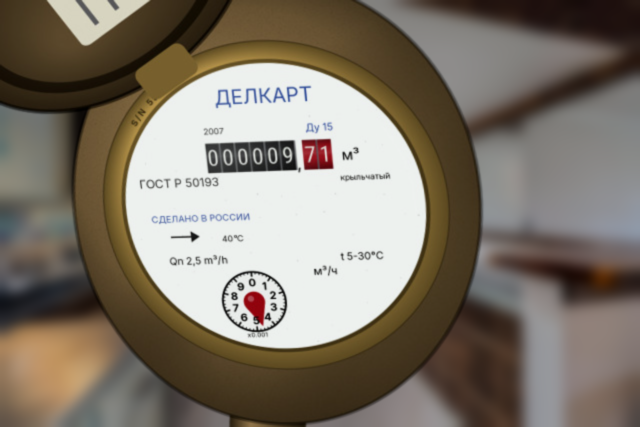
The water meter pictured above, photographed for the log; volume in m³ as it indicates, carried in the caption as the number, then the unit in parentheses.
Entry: 9.714 (m³)
